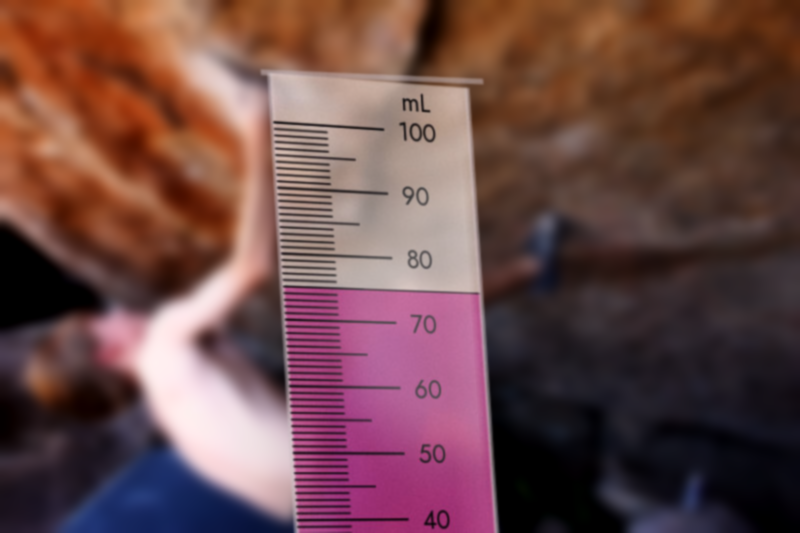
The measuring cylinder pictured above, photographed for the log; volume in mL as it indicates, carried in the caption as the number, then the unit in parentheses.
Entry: 75 (mL)
